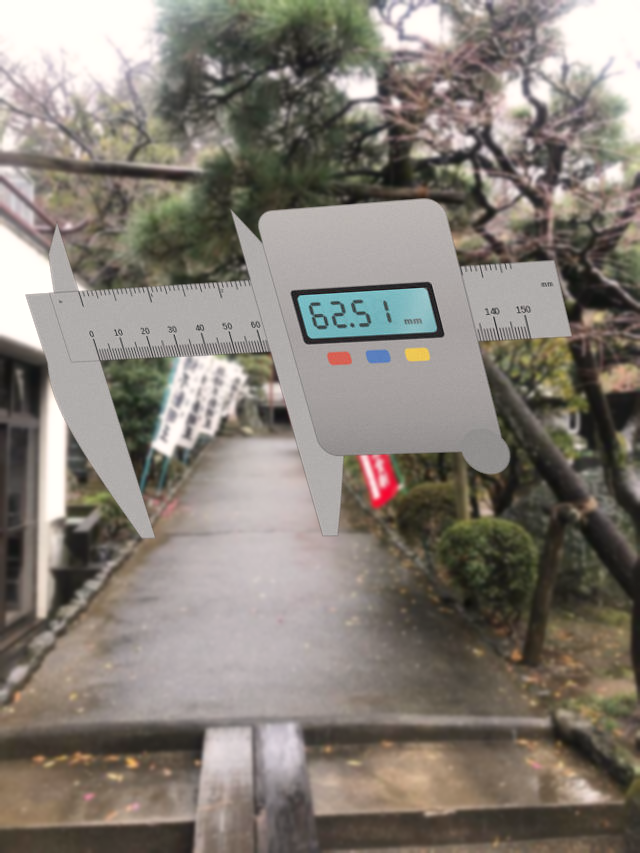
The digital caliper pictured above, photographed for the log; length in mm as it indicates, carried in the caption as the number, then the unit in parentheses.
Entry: 62.51 (mm)
